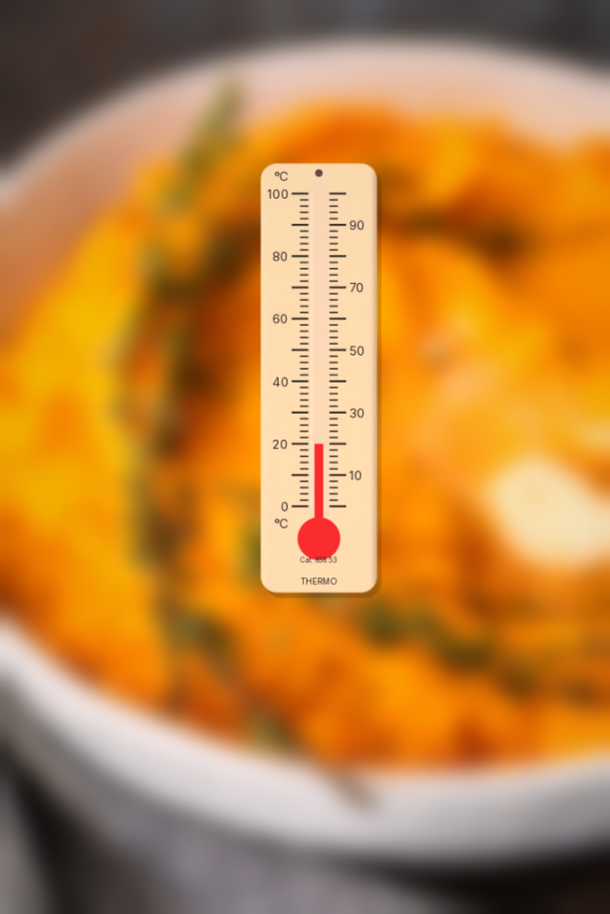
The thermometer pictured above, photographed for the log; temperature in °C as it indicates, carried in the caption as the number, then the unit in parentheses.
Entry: 20 (°C)
